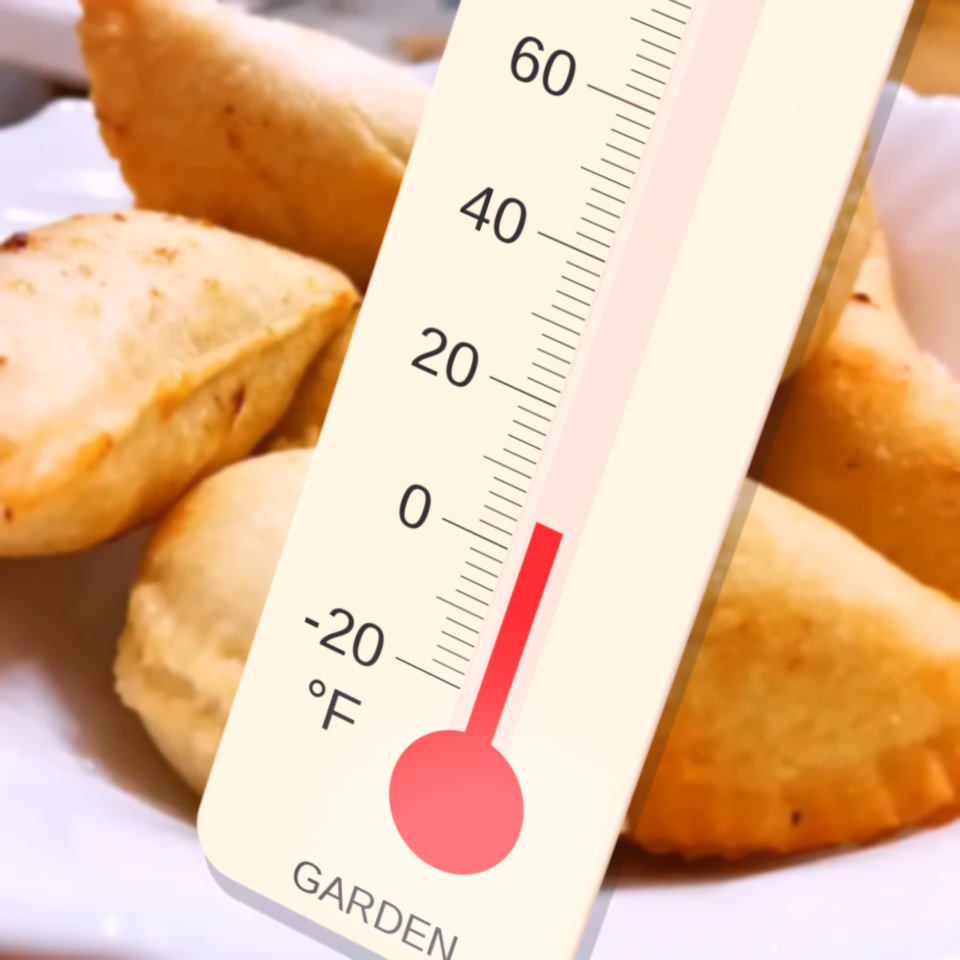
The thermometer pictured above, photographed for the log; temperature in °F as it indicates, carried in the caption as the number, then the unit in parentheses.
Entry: 5 (°F)
